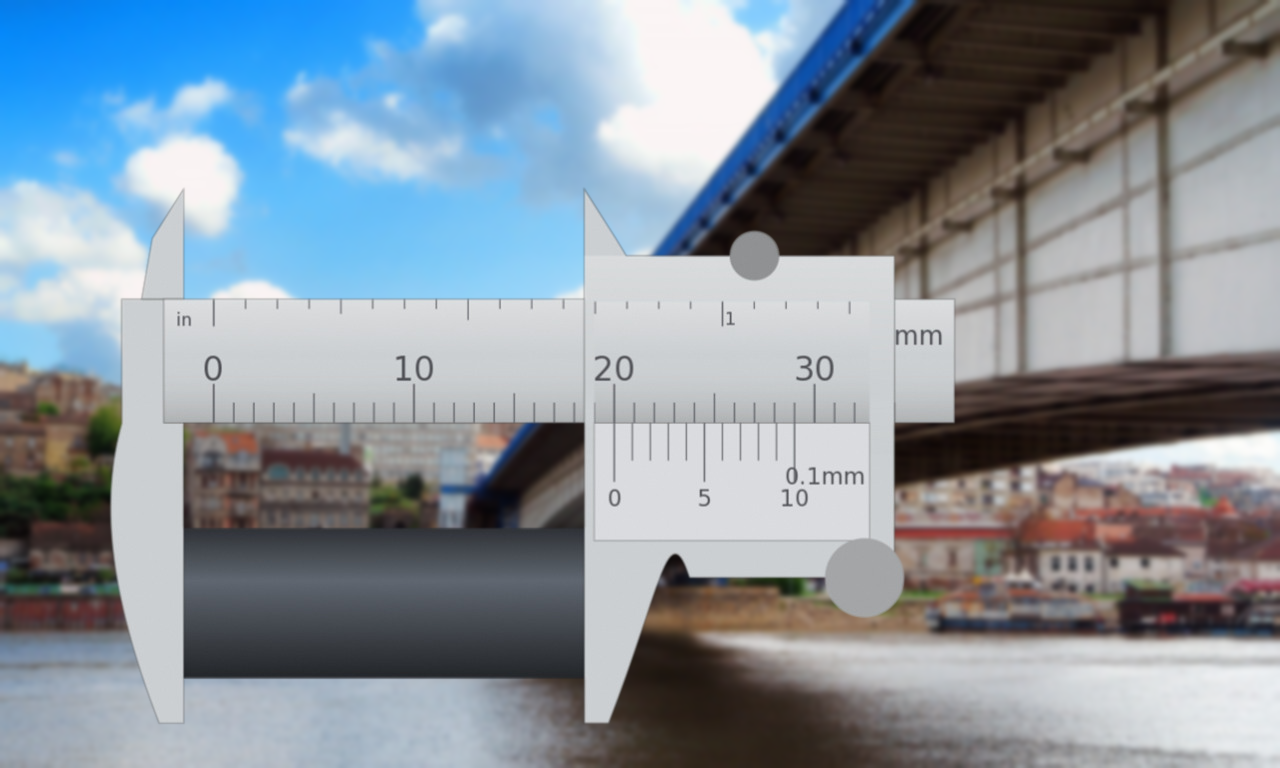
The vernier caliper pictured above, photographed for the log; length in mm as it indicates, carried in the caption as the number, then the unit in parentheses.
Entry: 20.0 (mm)
